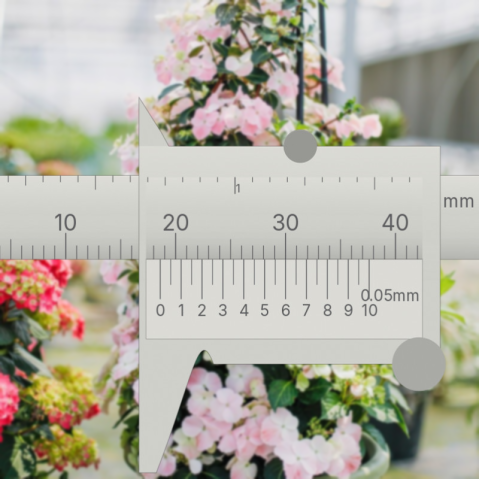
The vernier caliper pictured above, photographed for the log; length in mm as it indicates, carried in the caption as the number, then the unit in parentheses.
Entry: 18.6 (mm)
